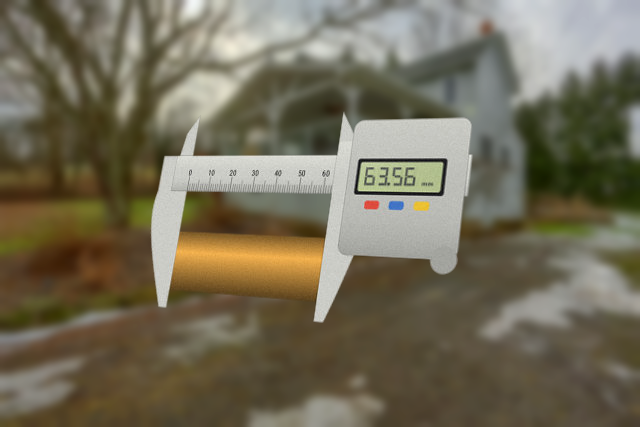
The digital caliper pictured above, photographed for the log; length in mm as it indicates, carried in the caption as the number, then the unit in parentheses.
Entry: 63.56 (mm)
